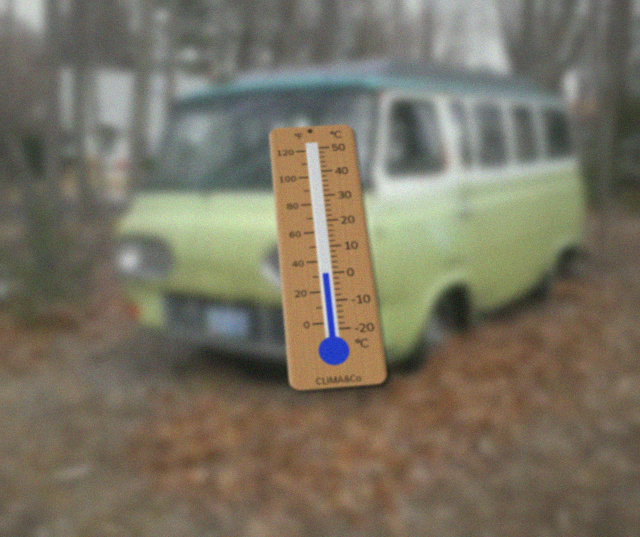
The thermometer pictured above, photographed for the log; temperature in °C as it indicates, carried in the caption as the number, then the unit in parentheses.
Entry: 0 (°C)
